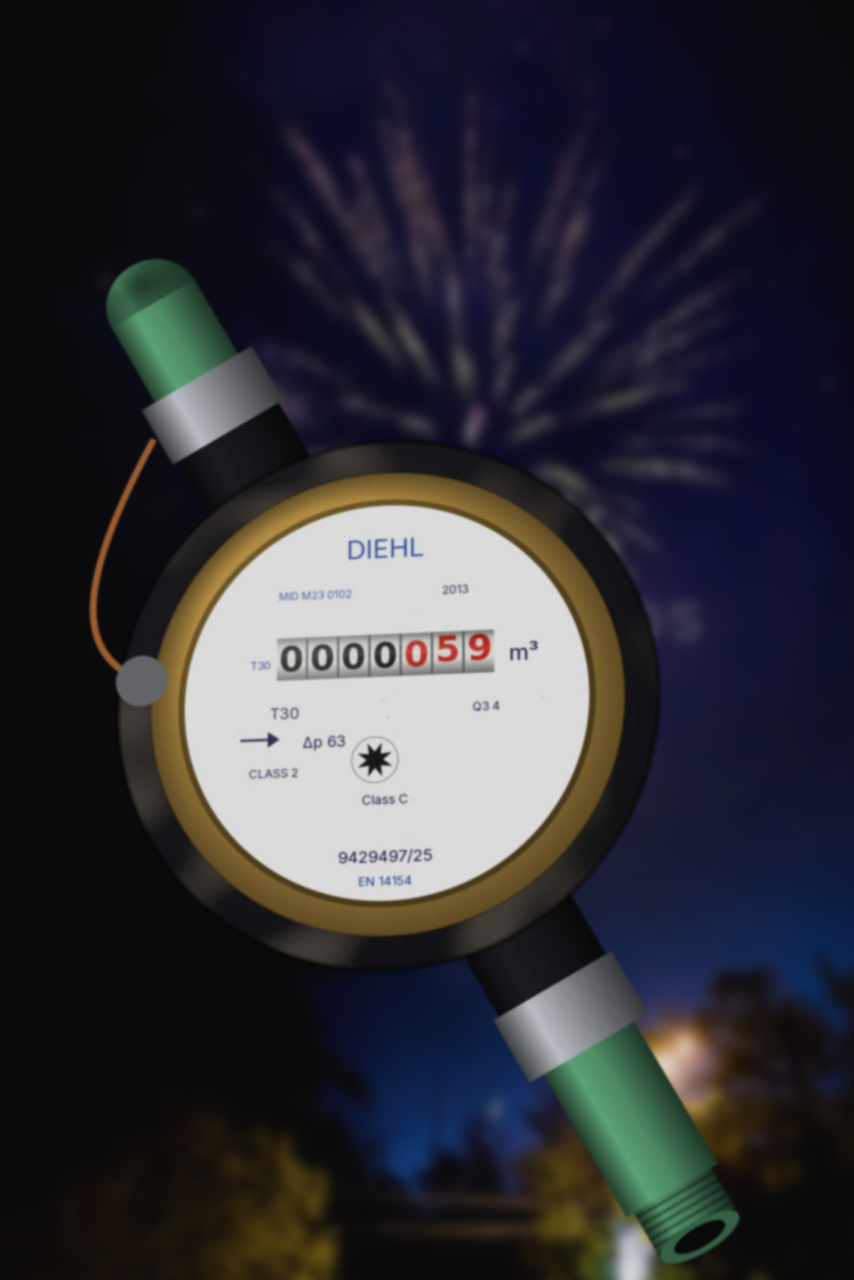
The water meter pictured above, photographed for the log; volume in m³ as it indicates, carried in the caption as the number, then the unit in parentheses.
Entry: 0.059 (m³)
